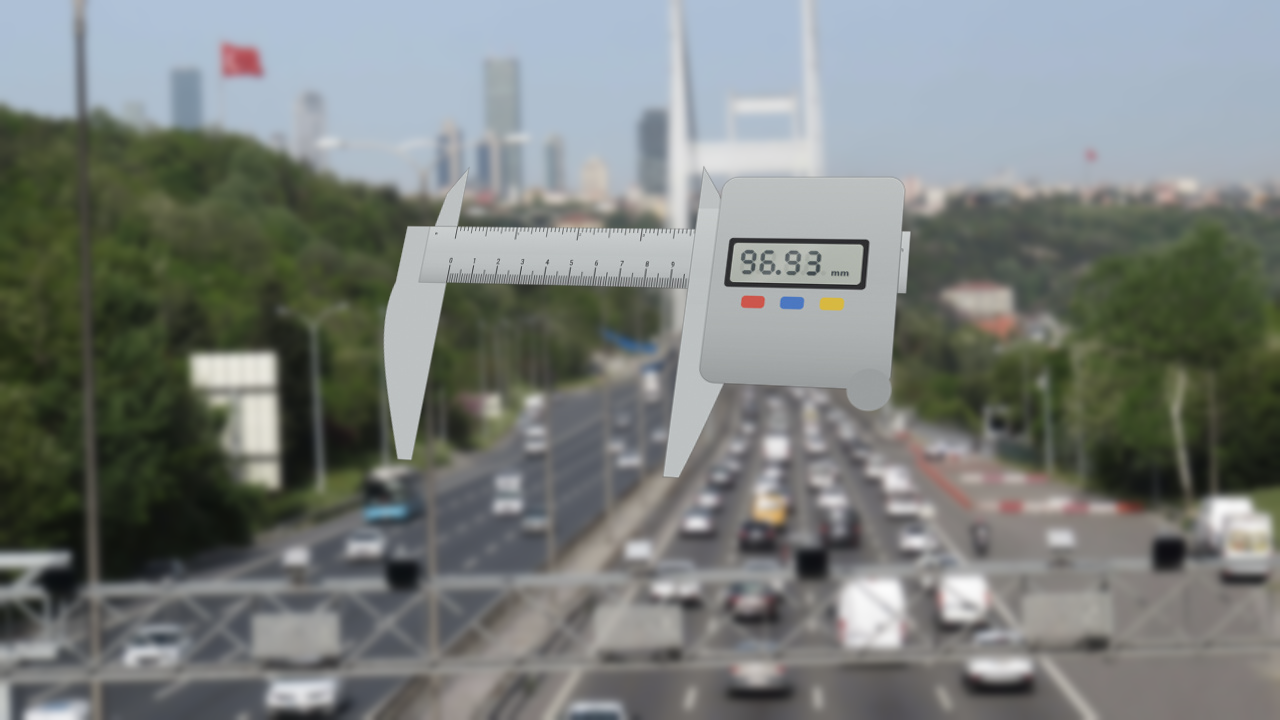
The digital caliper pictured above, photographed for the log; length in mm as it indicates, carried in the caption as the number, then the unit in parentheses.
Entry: 96.93 (mm)
